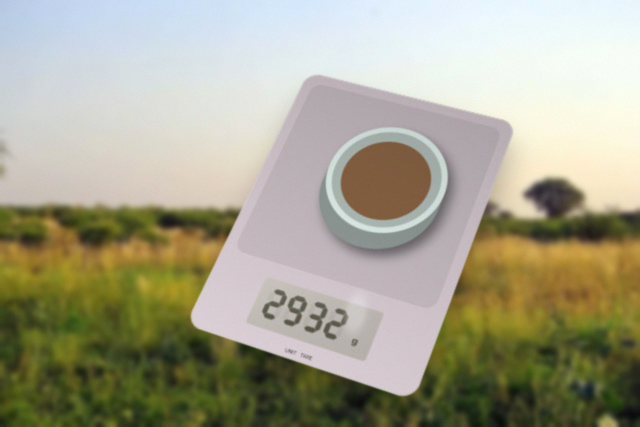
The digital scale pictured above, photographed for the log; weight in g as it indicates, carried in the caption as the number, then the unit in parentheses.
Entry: 2932 (g)
